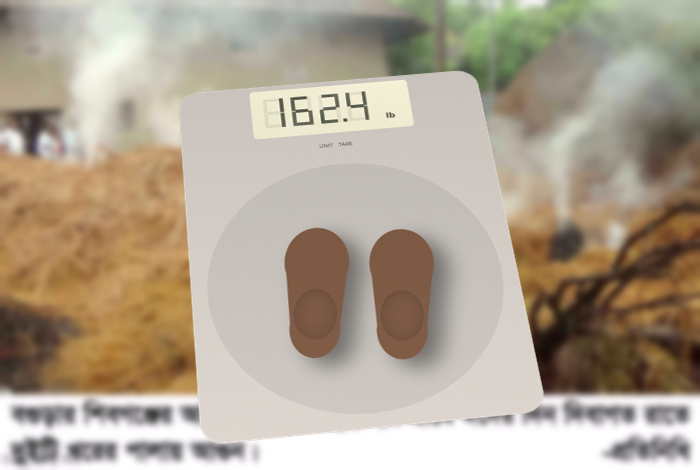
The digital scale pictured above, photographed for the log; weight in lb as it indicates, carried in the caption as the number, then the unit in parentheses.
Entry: 162.4 (lb)
